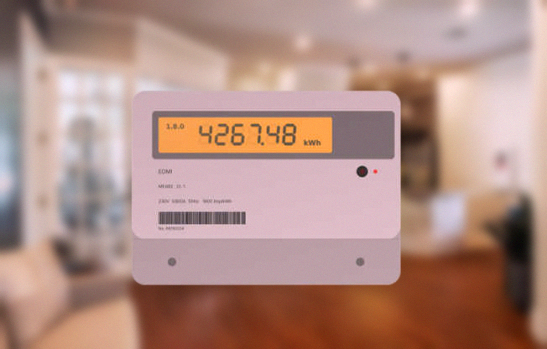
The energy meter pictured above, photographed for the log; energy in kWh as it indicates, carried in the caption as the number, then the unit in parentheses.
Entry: 4267.48 (kWh)
